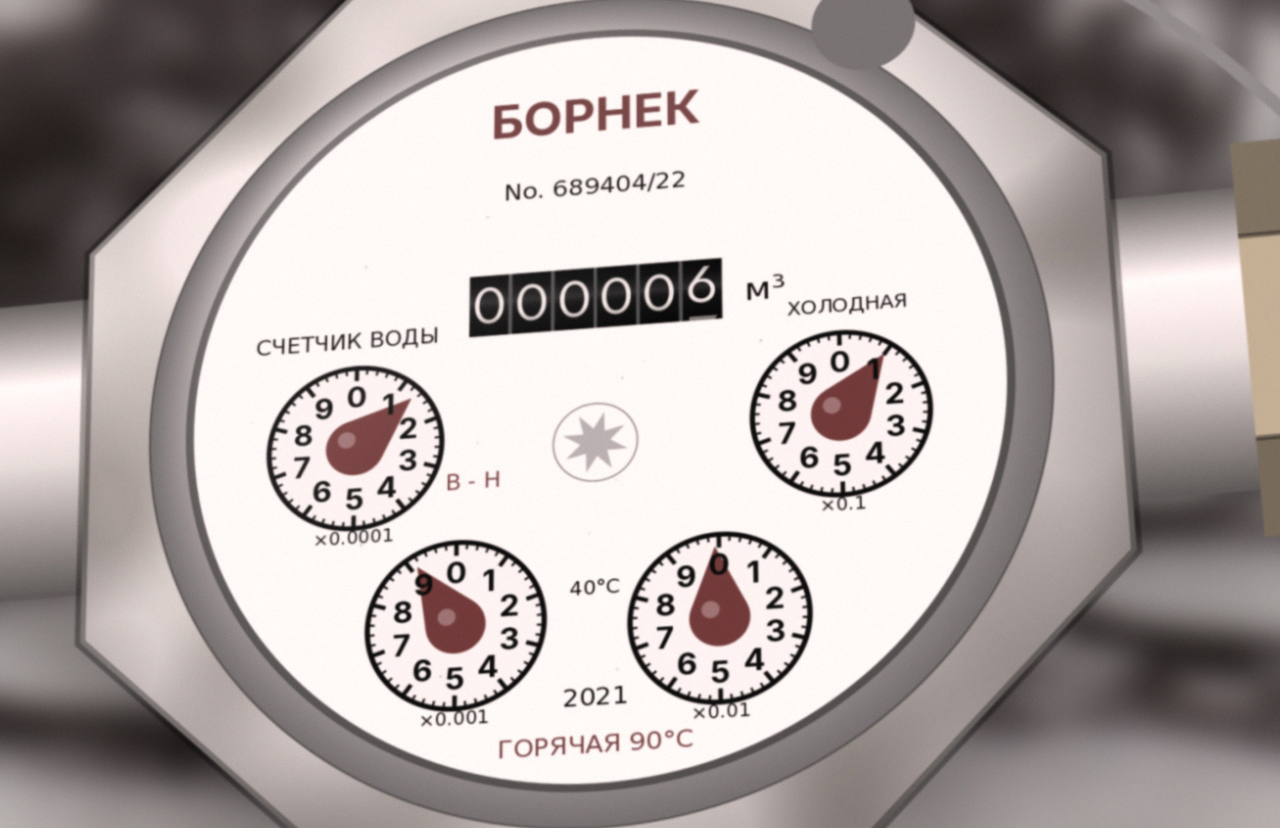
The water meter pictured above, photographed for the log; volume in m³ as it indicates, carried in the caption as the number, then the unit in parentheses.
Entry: 6.0991 (m³)
